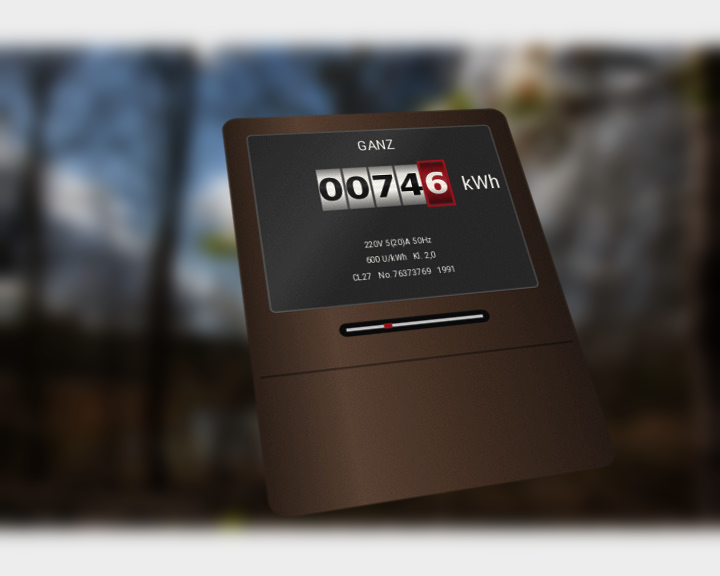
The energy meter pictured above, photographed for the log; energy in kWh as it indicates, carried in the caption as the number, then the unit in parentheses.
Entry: 74.6 (kWh)
